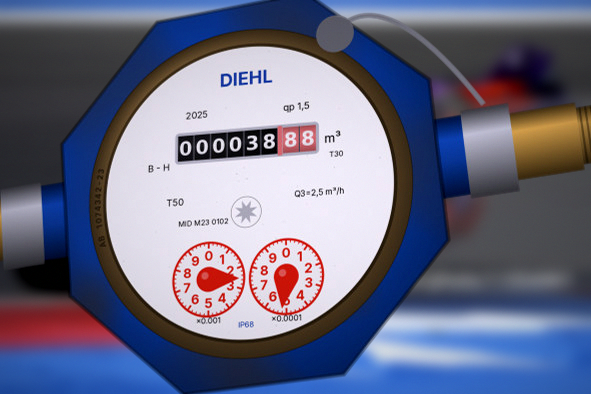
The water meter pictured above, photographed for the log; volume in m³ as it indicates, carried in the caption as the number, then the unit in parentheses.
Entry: 38.8825 (m³)
